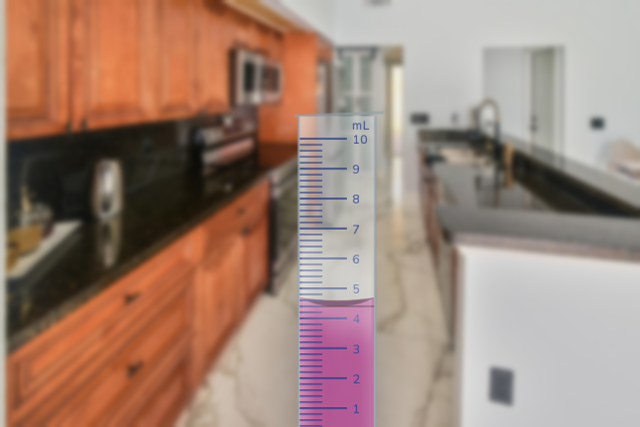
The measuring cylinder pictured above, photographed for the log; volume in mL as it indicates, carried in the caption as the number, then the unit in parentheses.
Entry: 4.4 (mL)
